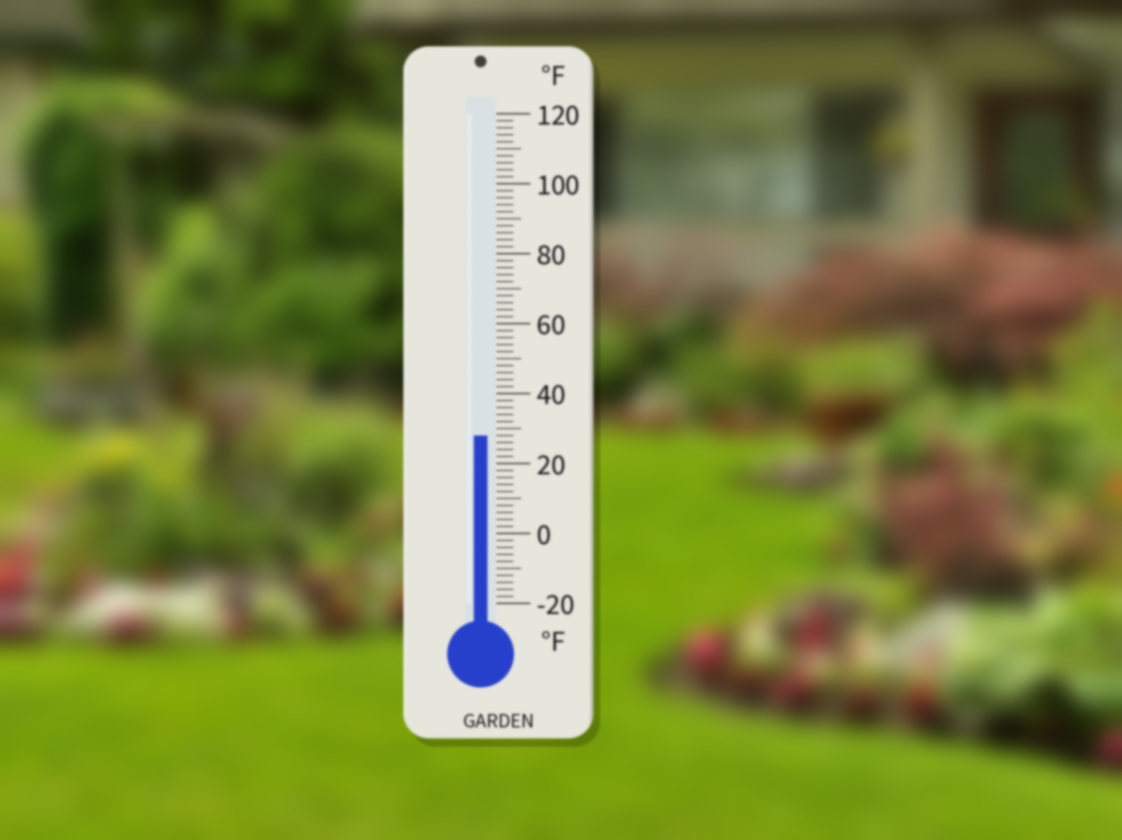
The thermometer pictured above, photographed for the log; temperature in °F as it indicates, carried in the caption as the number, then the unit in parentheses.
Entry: 28 (°F)
